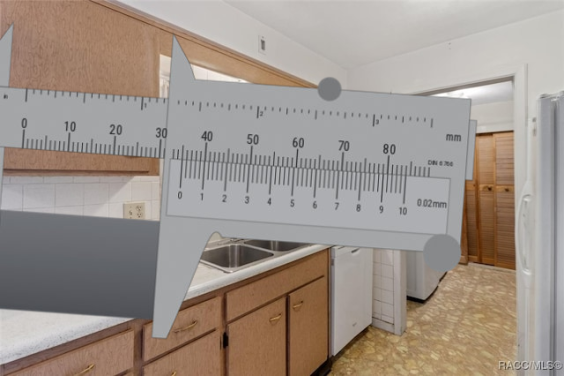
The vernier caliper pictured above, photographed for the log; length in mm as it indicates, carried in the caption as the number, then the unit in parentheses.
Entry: 35.0 (mm)
